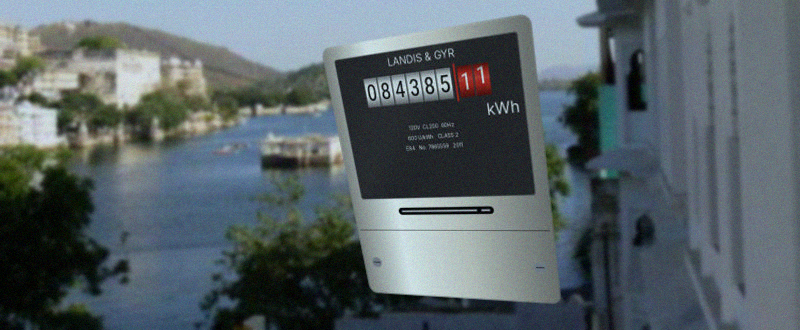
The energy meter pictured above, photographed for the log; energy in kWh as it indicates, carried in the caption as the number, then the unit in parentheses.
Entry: 84385.11 (kWh)
